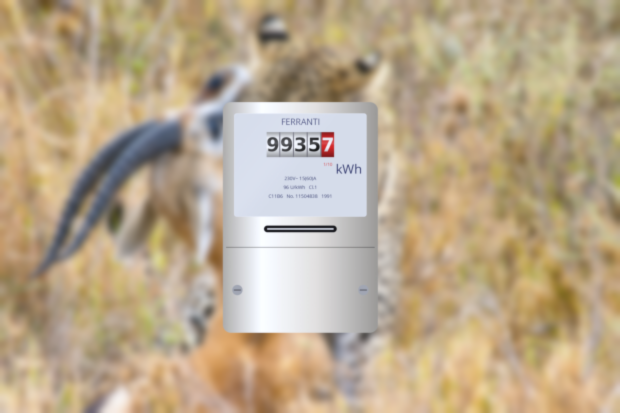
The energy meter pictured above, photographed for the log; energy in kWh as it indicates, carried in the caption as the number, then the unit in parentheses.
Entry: 9935.7 (kWh)
